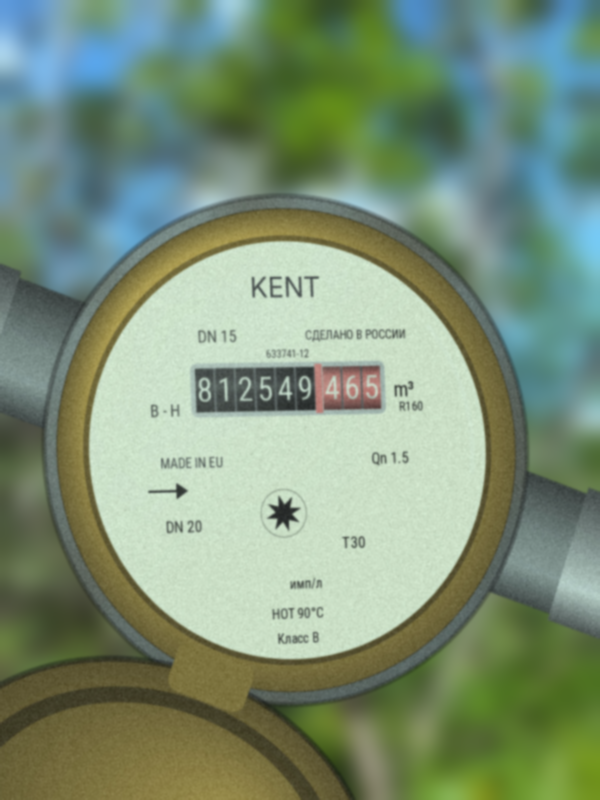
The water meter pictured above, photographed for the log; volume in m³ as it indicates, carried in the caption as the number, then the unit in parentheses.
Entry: 812549.465 (m³)
